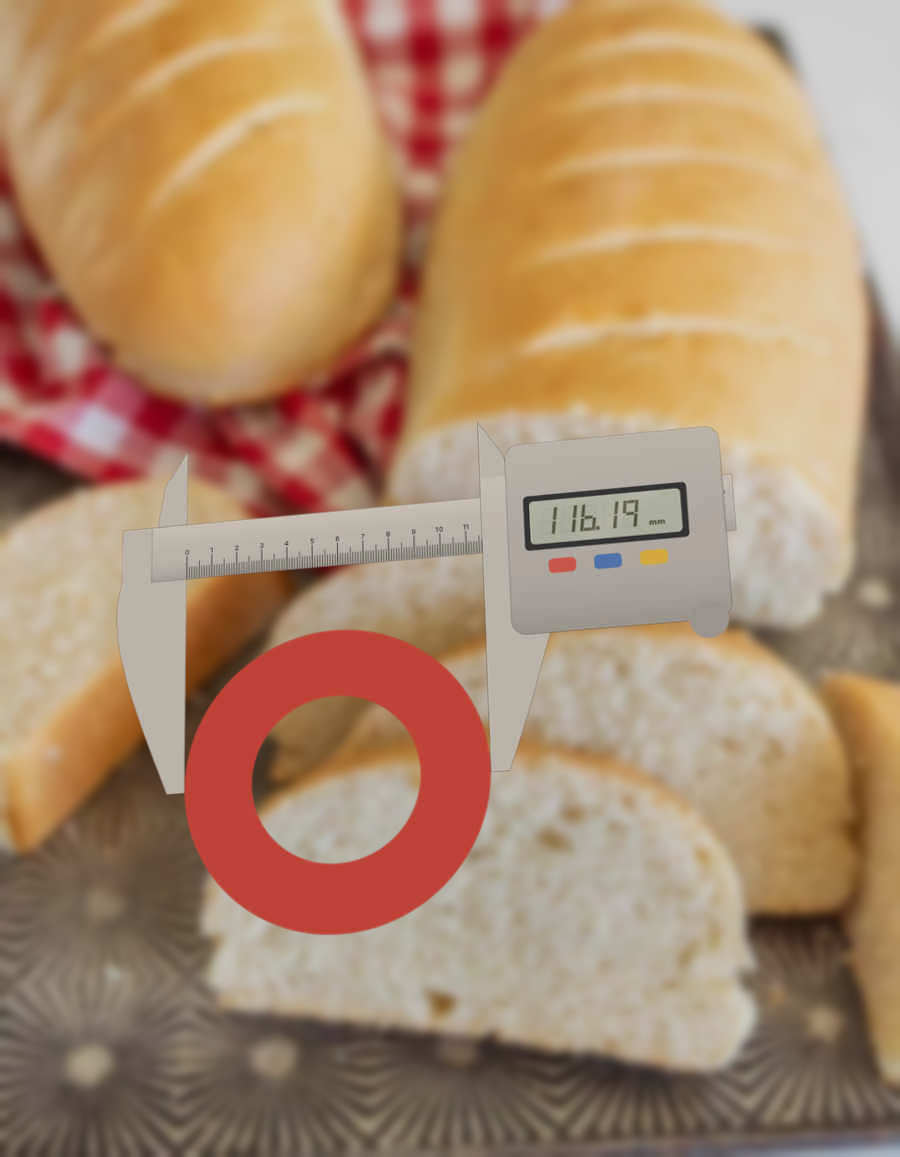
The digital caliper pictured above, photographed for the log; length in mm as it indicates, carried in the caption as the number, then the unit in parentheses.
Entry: 116.19 (mm)
